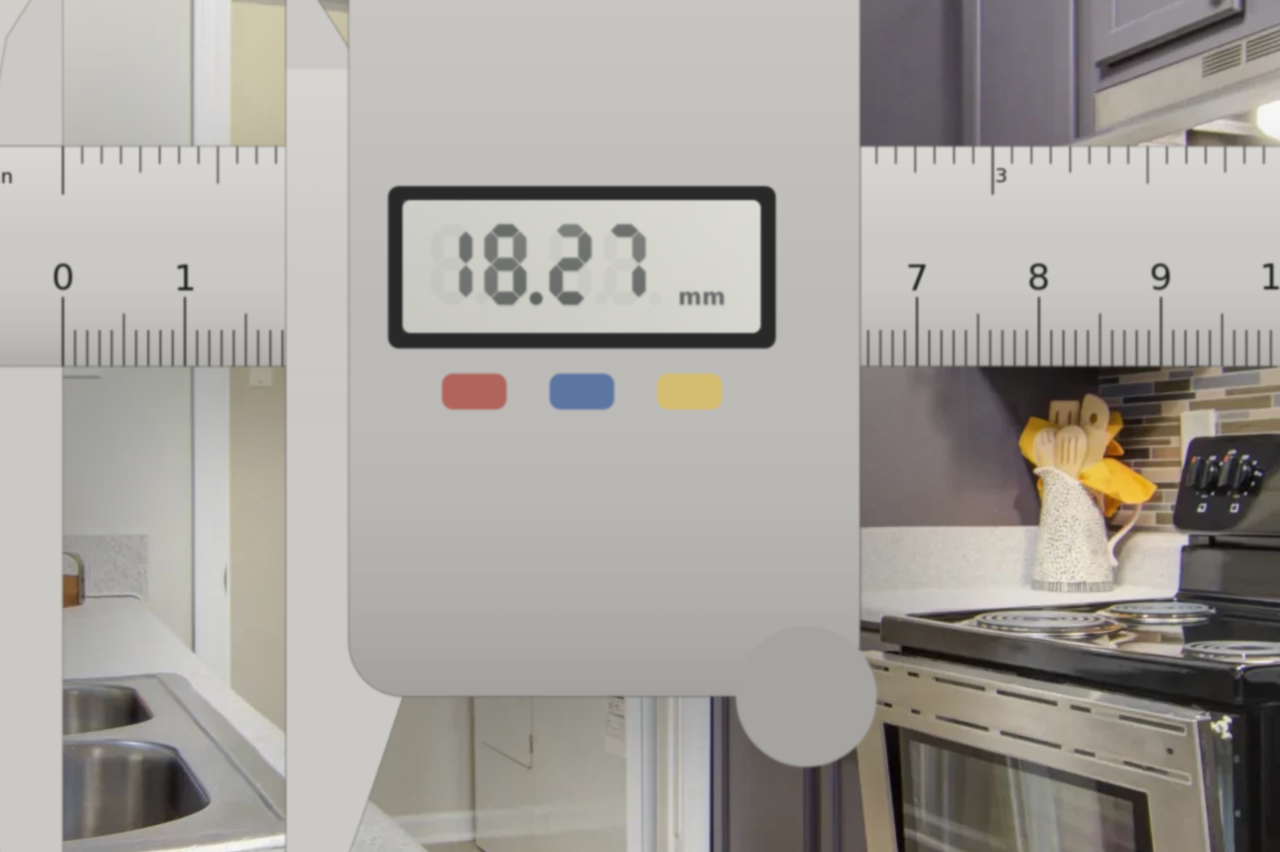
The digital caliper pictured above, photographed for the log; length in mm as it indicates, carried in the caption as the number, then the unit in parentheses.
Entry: 18.27 (mm)
